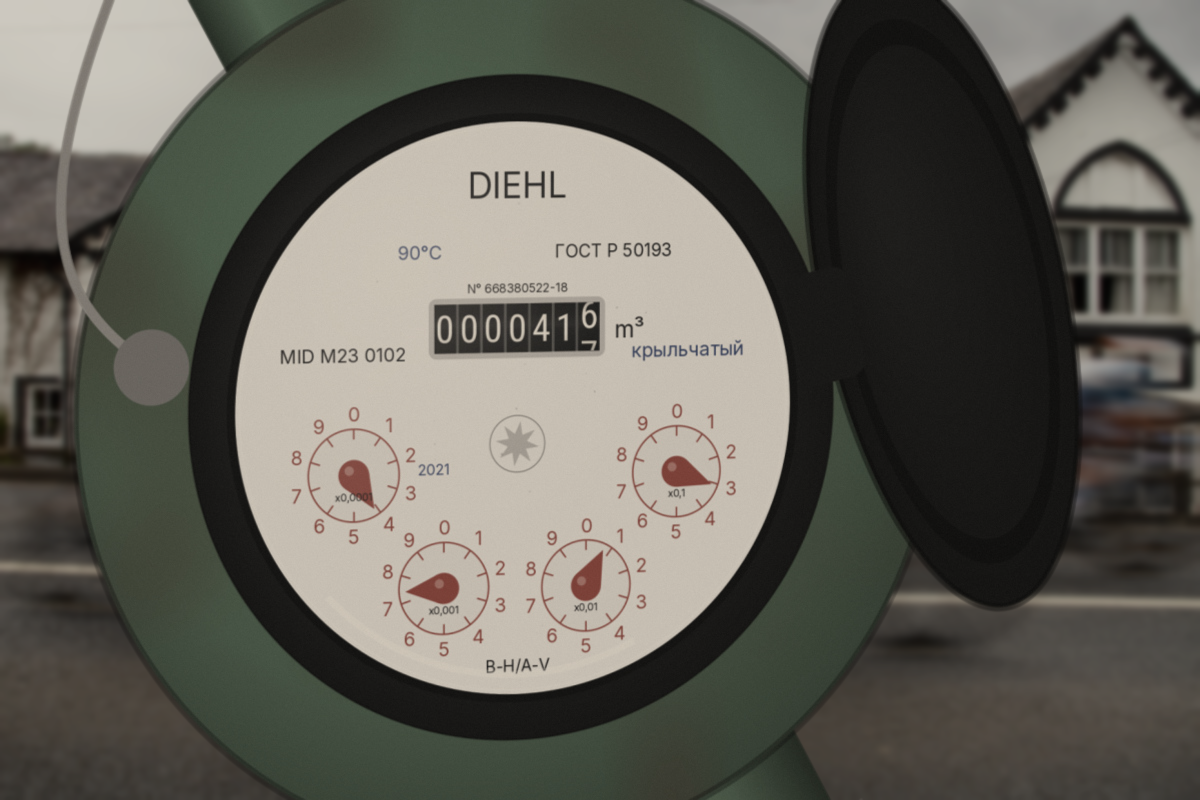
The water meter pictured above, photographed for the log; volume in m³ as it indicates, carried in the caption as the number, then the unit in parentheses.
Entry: 416.3074 (m³)
